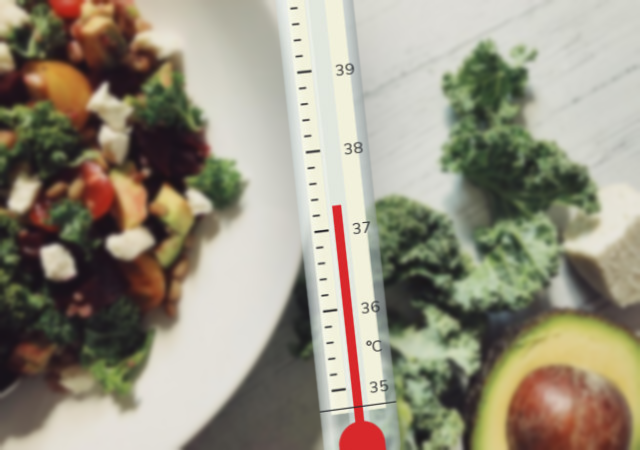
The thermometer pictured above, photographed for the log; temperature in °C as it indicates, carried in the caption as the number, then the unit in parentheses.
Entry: 37.3 (°C)
